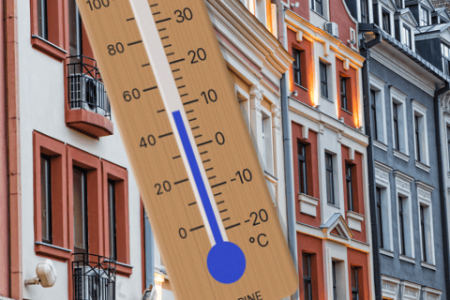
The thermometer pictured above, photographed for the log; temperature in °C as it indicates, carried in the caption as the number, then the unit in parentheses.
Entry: 9 (°C)
